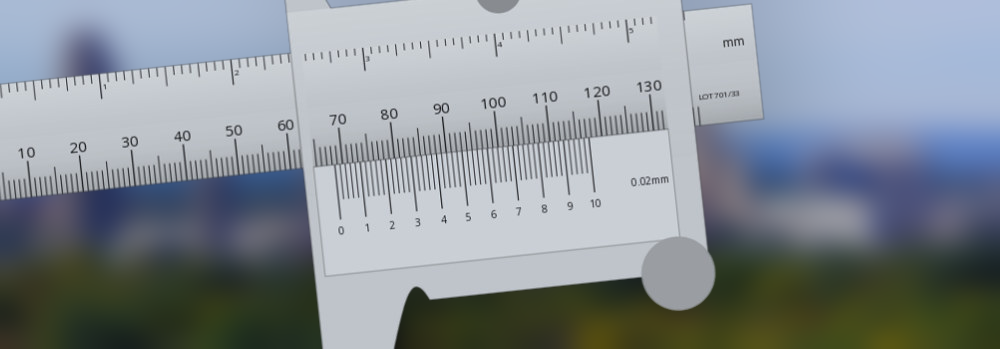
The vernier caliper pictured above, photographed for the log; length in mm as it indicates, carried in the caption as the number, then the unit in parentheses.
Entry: 68.5 (mm)
